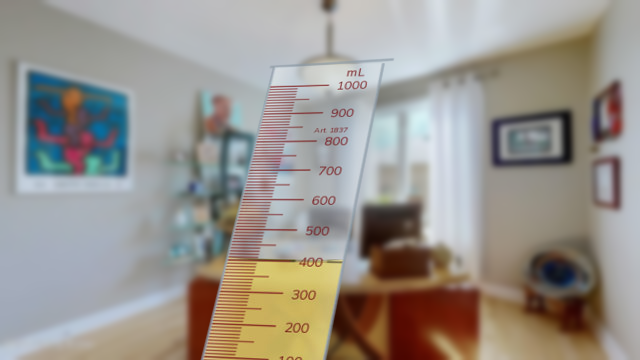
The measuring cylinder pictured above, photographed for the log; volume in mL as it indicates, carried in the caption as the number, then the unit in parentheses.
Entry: 400 (mL)
